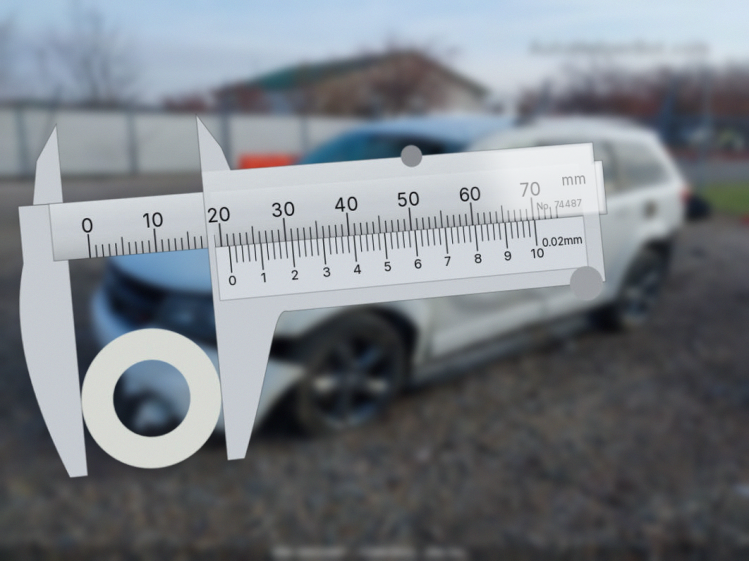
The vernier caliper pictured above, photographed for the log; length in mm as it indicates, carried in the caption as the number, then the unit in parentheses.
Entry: 21.2 (mm)
